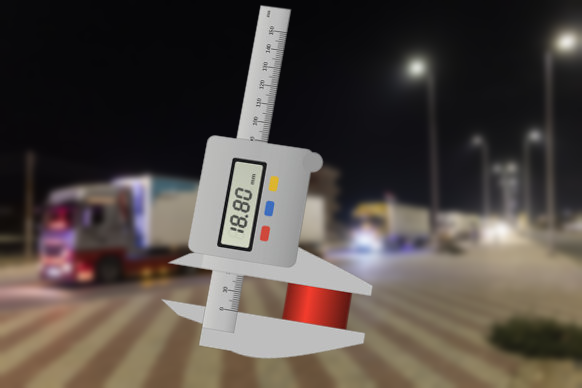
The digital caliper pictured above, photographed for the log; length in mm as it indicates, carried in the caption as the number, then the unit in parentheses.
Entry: 18.80 (mm)
